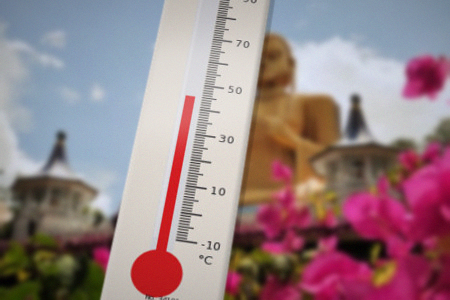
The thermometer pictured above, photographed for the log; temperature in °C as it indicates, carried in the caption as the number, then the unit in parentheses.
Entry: 45 (°C)
